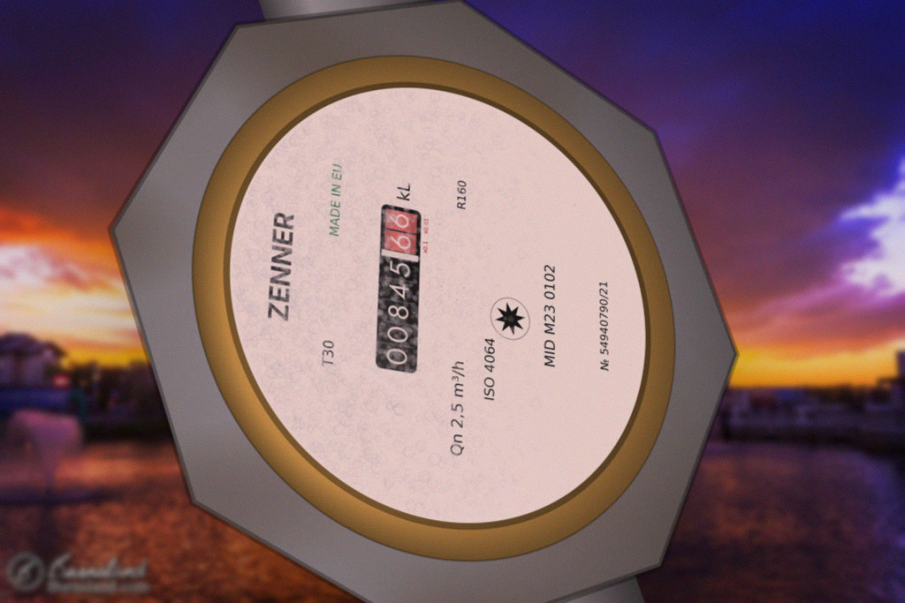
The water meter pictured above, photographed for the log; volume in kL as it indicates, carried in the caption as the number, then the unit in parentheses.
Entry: 845.66 (kL)
